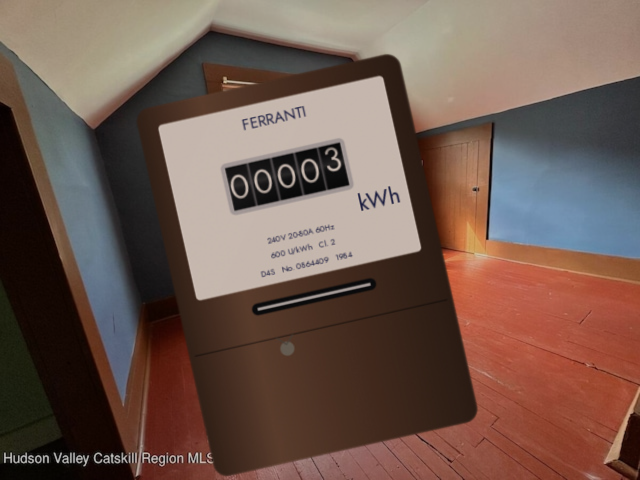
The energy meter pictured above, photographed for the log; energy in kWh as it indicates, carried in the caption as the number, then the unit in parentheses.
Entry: 3 (kWh)
